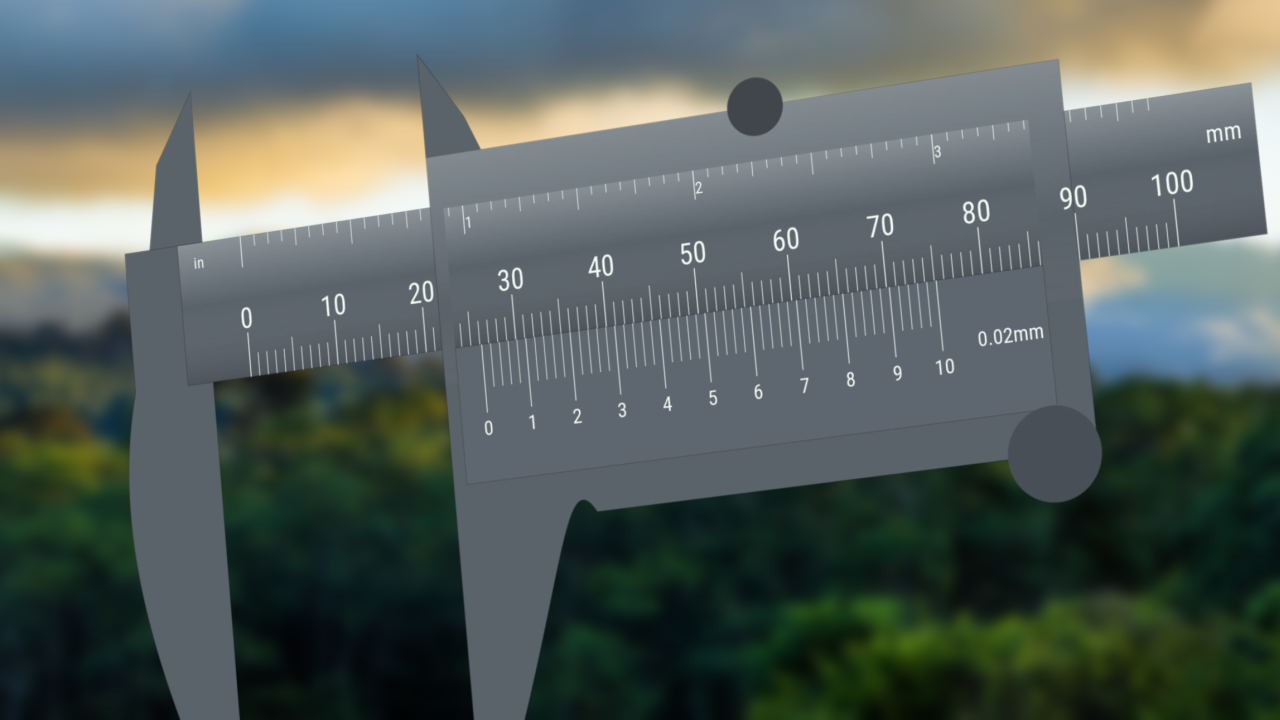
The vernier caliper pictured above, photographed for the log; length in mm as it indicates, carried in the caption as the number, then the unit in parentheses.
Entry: 26.2 (mm)
